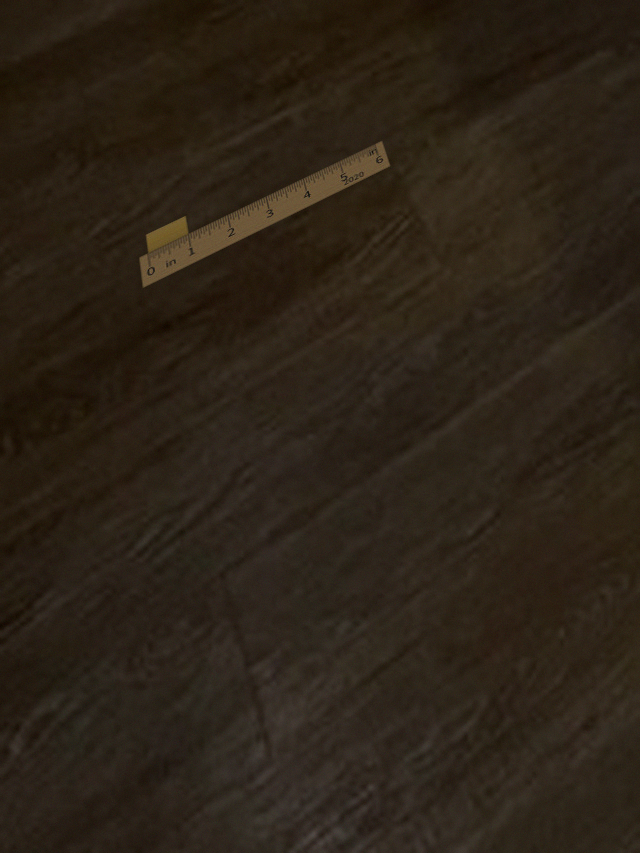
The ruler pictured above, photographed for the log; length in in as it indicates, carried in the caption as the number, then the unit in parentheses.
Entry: 1 (in)
